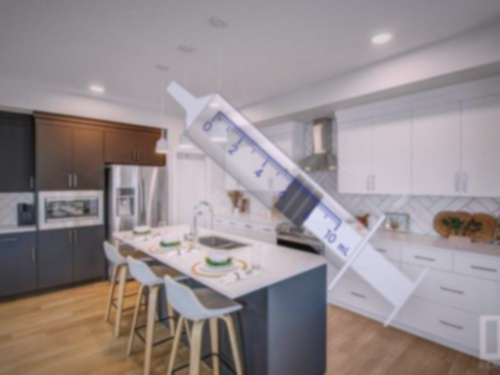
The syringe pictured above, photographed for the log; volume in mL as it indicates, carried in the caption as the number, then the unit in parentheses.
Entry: 6 (mL)
